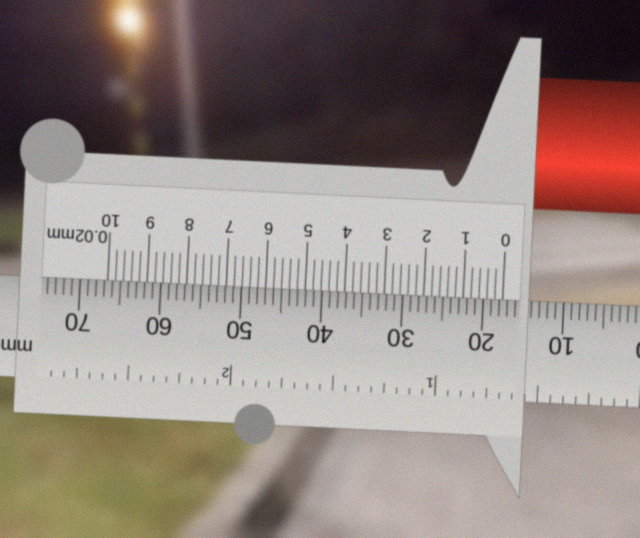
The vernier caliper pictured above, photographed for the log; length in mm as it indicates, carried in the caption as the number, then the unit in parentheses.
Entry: 17.6 (mm)
